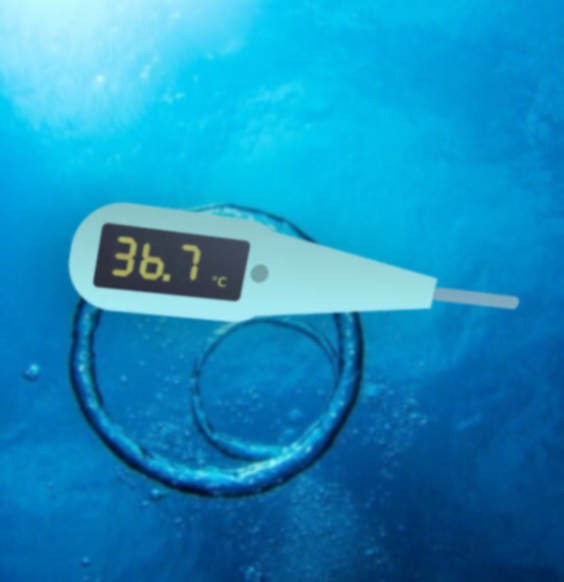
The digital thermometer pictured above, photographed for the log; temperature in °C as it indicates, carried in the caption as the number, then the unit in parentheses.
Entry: 36.7 (°C)
